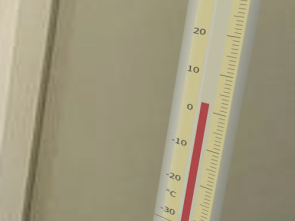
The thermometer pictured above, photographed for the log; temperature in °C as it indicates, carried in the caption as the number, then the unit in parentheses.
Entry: 2 (°C)
